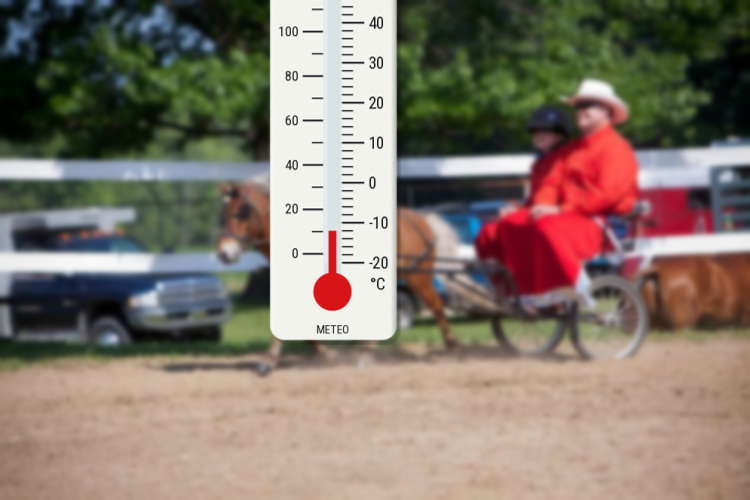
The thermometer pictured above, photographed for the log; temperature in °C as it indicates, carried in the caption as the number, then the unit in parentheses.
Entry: -12 (°C)
